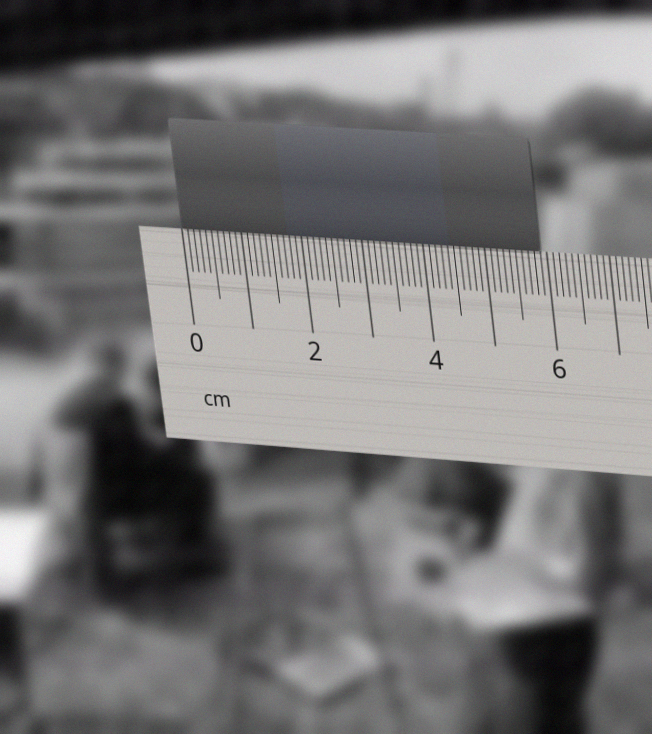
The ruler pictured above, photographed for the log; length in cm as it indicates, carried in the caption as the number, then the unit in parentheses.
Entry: 5.9 (cm)
